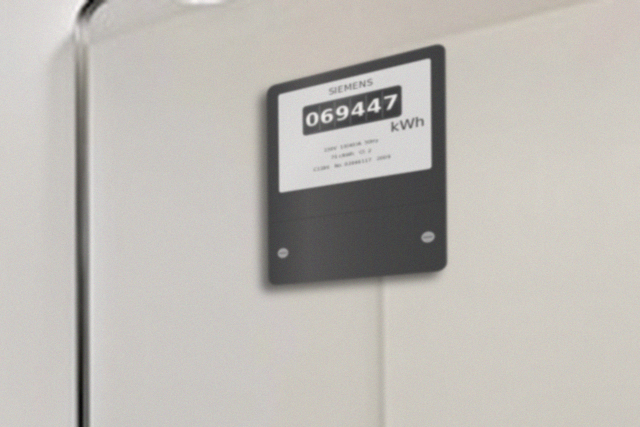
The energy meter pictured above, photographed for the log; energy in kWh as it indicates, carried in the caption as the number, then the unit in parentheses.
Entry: 69447 (kWh)
